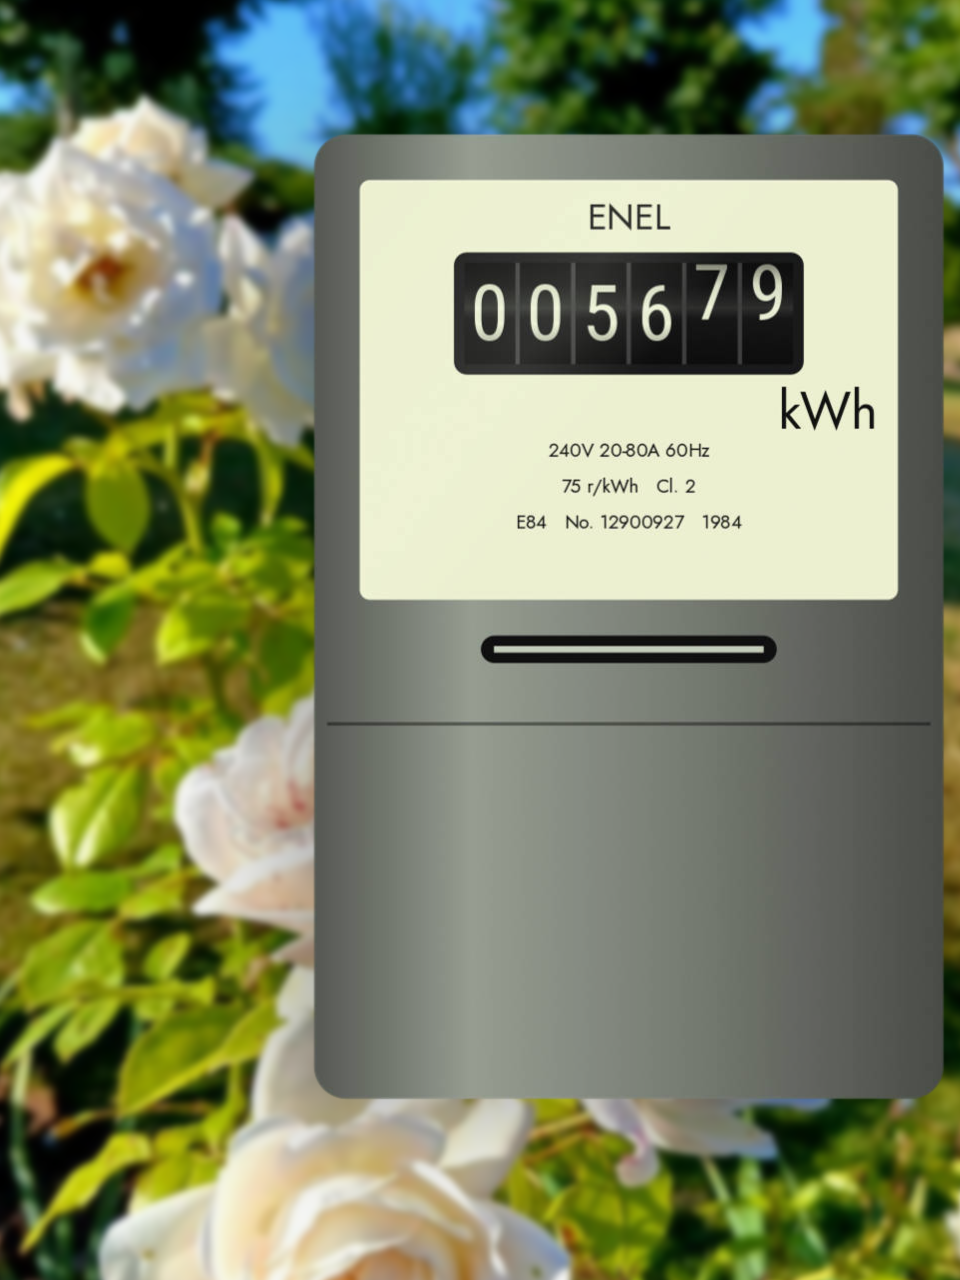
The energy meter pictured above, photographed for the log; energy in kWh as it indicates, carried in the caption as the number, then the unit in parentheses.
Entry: 5679 (kWh)
